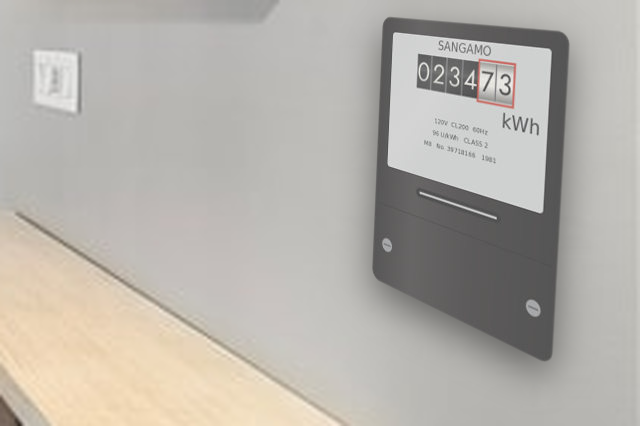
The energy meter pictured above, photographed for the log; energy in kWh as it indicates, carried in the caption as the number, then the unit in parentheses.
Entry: 234.73 (kWh)
